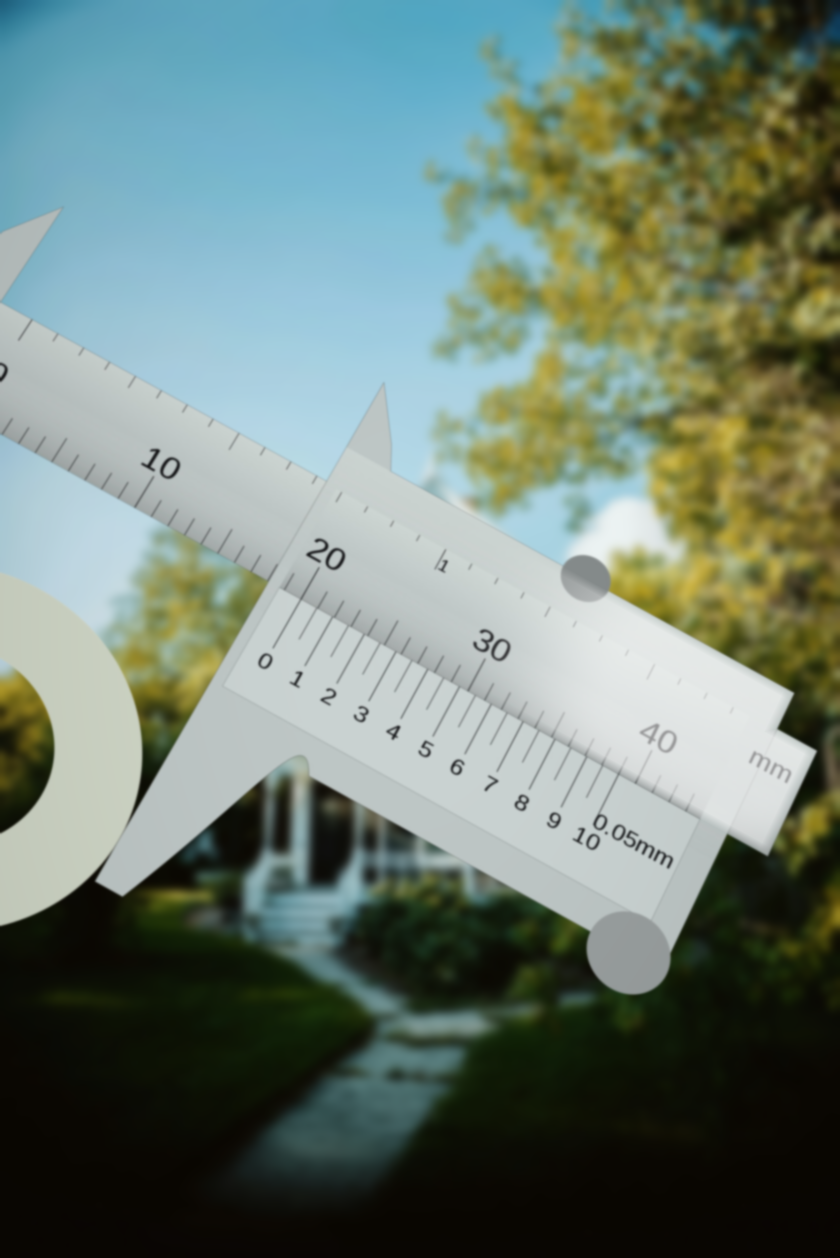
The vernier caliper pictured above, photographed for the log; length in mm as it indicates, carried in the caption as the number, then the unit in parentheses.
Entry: 20.0 (mm)
